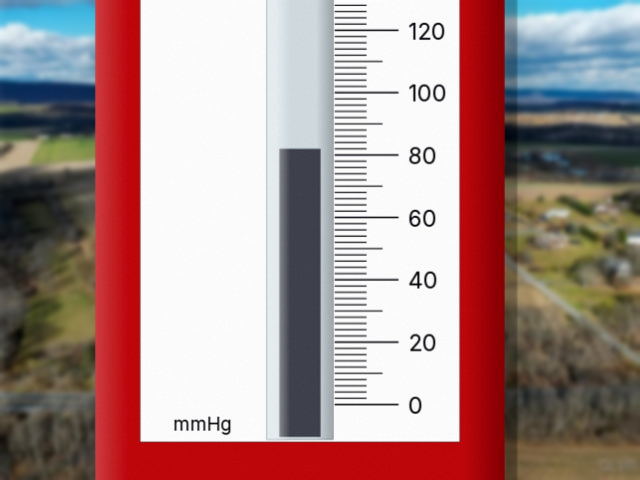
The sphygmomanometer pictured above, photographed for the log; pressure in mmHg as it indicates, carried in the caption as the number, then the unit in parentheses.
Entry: 82 (mmHg)
